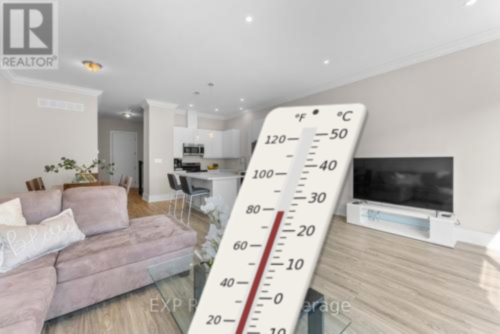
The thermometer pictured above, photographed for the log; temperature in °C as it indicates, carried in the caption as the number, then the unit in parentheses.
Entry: 26 (°C)
